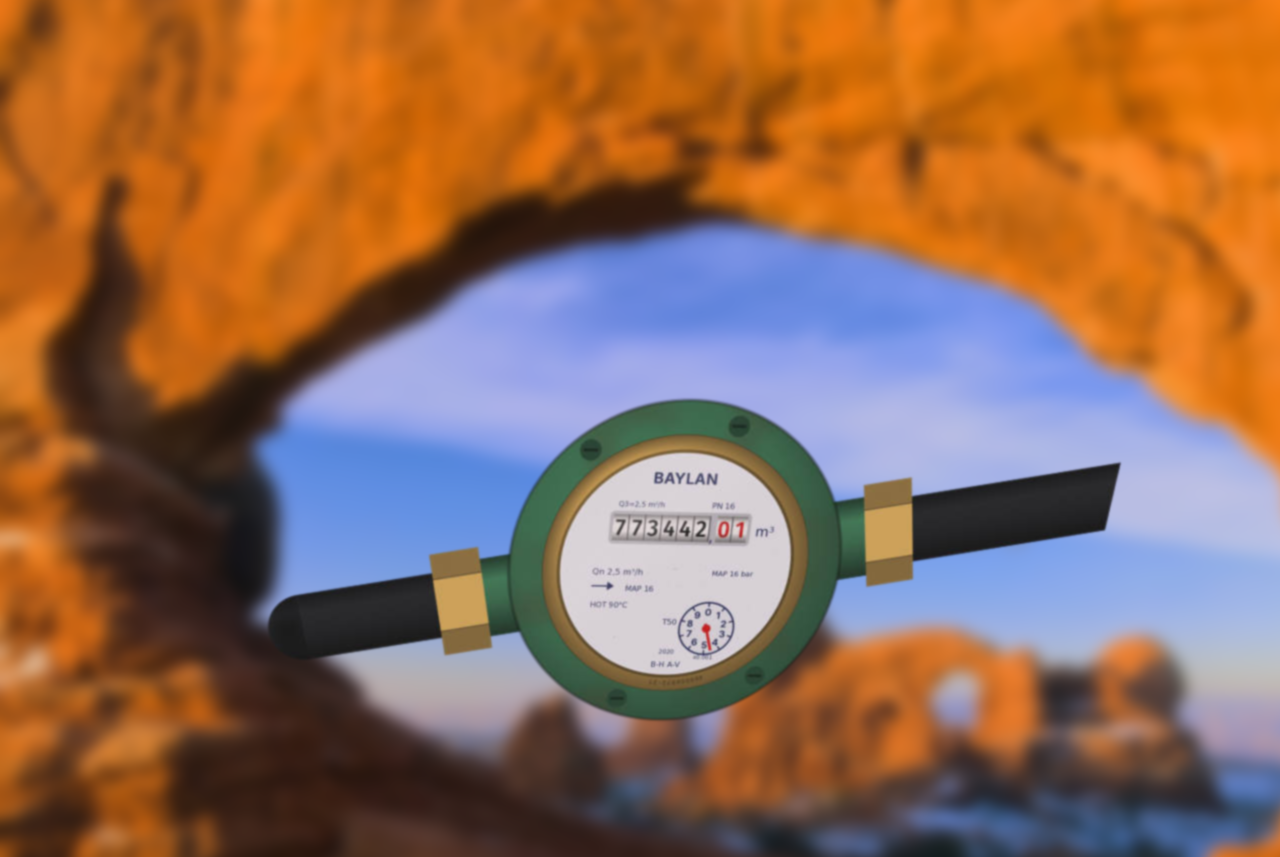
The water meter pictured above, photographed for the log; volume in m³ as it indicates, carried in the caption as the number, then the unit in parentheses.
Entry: 773442.014 (m³)
